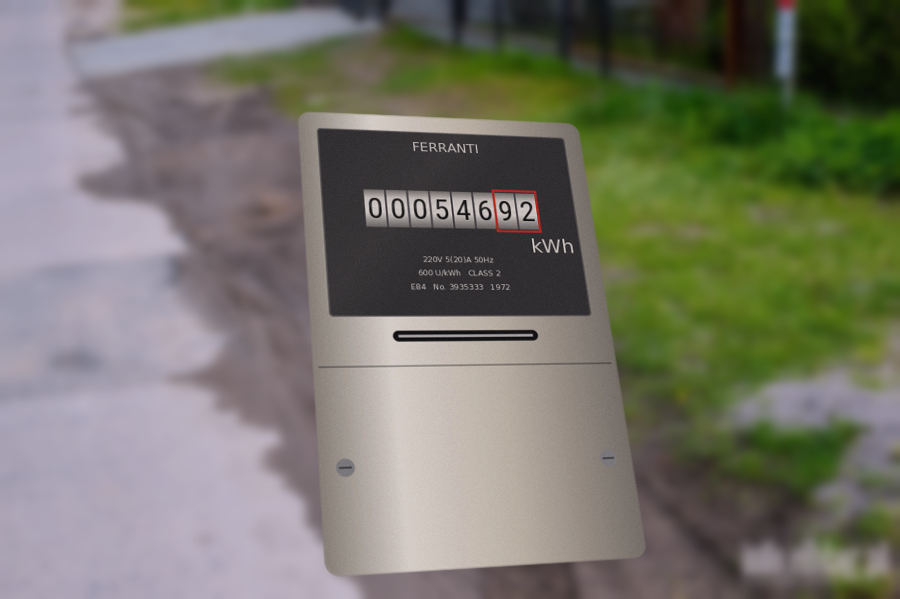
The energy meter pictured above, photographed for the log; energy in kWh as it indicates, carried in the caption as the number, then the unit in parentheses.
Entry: 546.92 (kWh)
